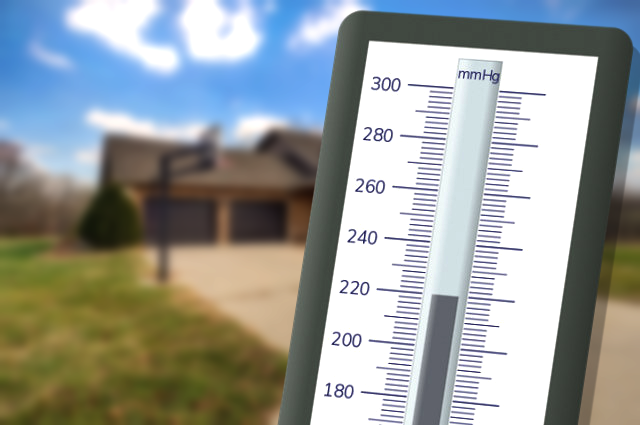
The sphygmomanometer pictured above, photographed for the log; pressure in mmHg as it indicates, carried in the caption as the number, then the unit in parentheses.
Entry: 220 (mmHg)
